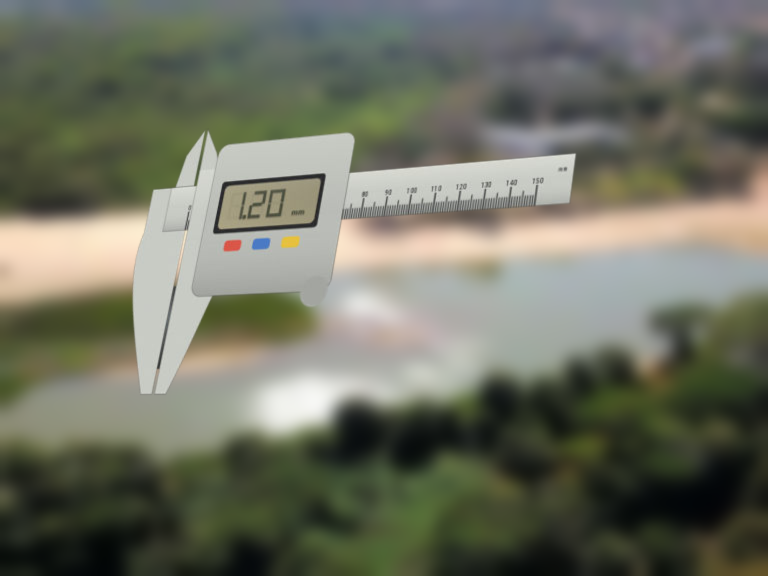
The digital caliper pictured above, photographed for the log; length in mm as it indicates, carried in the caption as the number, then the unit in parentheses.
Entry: 1.20 (mm)
